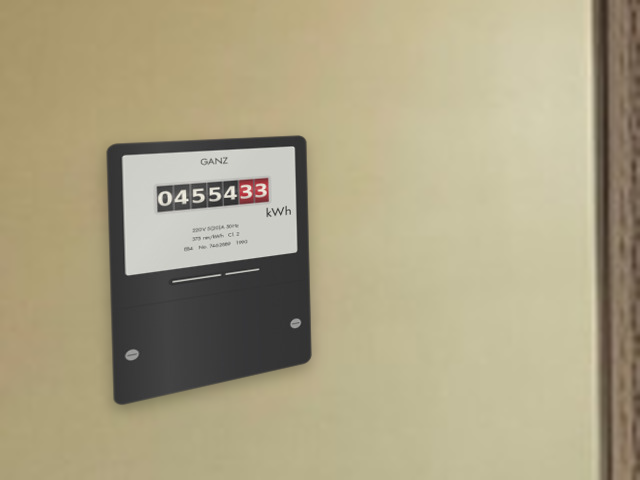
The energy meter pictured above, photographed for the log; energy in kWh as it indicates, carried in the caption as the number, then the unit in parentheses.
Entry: 4554.33 (kWh)
